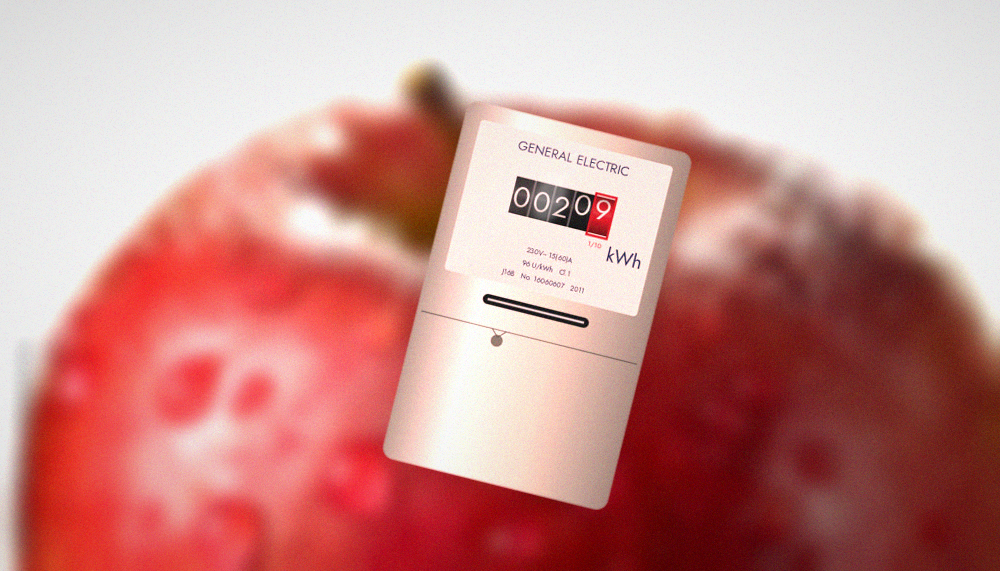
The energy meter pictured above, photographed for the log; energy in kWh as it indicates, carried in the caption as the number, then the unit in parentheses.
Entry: 20.9 (kWh)
